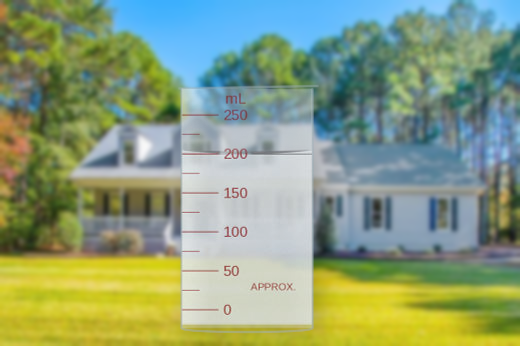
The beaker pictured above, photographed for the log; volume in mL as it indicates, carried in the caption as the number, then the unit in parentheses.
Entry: 200 (mL)
